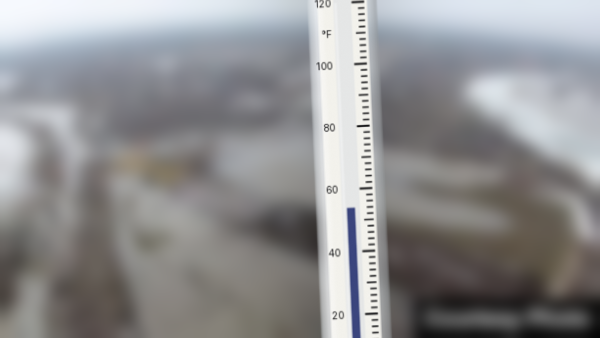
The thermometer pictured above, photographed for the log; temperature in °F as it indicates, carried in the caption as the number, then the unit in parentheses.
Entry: 54 (°F)
